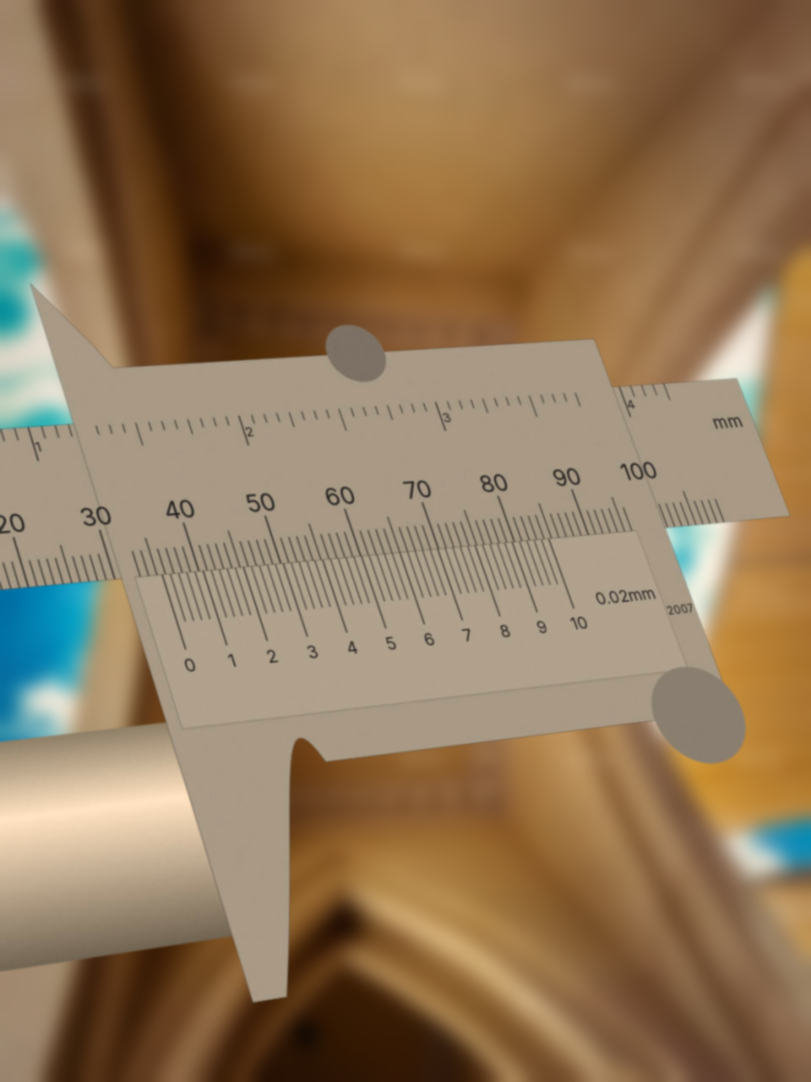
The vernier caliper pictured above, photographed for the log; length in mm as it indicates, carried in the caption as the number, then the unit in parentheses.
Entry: 35.6 (mm)
